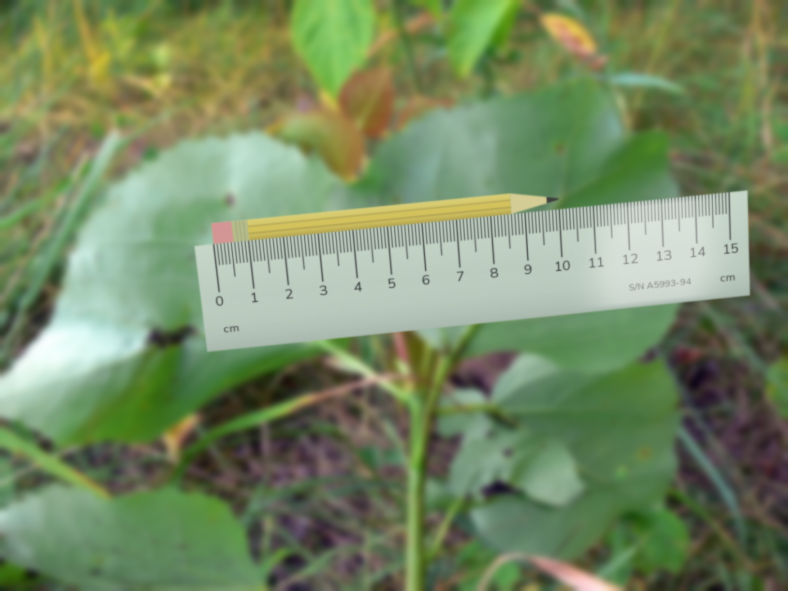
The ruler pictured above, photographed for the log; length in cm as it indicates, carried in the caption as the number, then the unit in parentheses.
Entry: 10 (cm)
